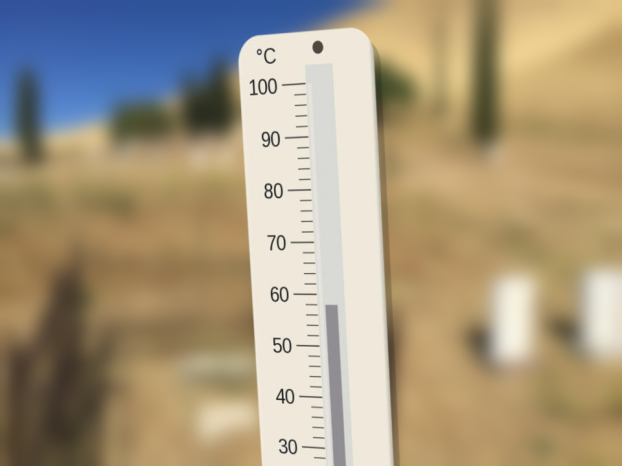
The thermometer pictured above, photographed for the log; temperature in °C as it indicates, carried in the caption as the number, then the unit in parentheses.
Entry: 58 (°C)
